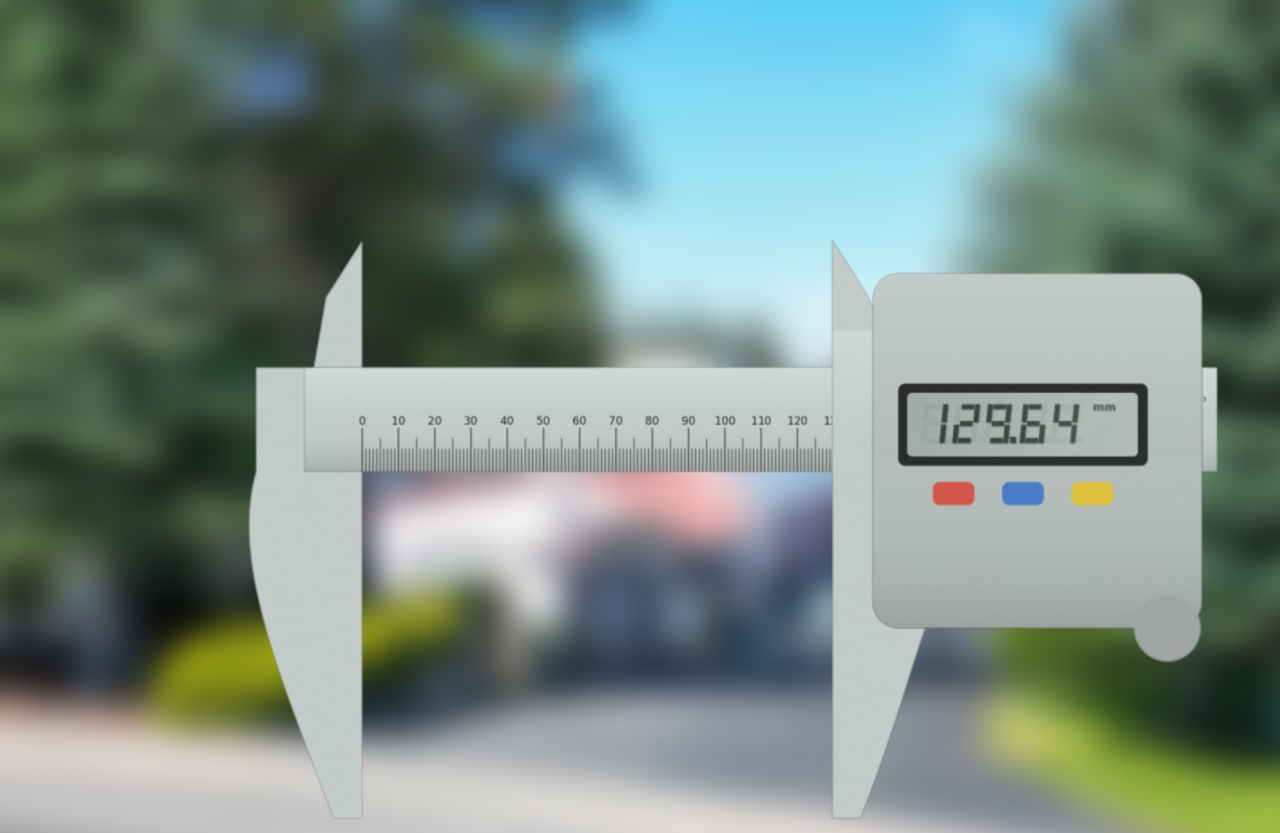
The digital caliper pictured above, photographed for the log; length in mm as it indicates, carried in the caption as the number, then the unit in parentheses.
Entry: 129.64 (mm)
